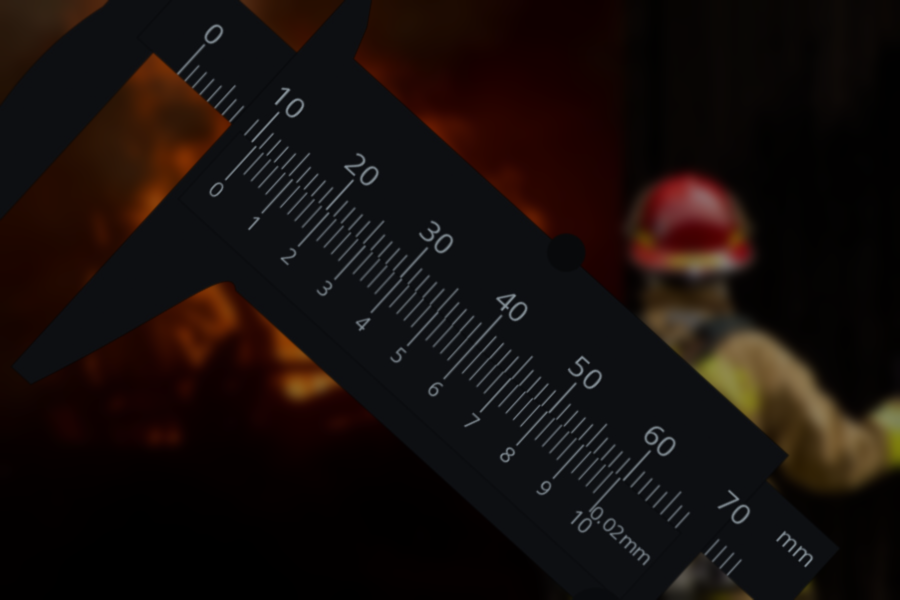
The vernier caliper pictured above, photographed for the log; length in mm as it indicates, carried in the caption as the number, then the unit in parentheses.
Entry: 10.6 (mm)
